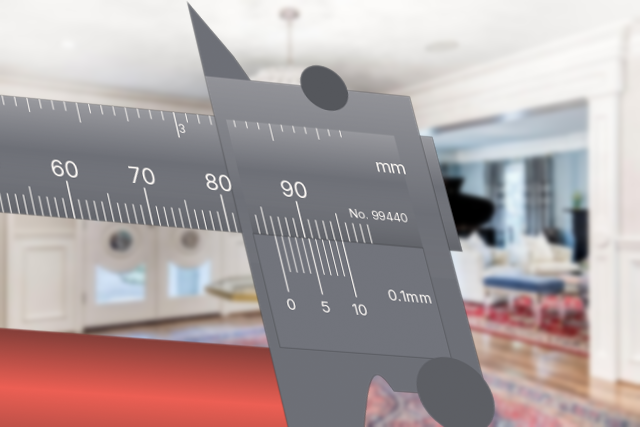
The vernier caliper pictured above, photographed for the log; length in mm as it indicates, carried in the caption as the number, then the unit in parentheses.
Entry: 86.0 (mm)
